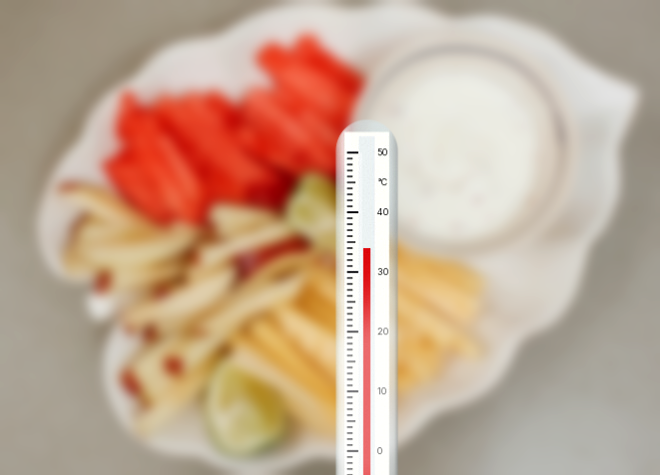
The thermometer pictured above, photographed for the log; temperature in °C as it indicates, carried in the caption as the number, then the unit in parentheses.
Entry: 34 (°C)
